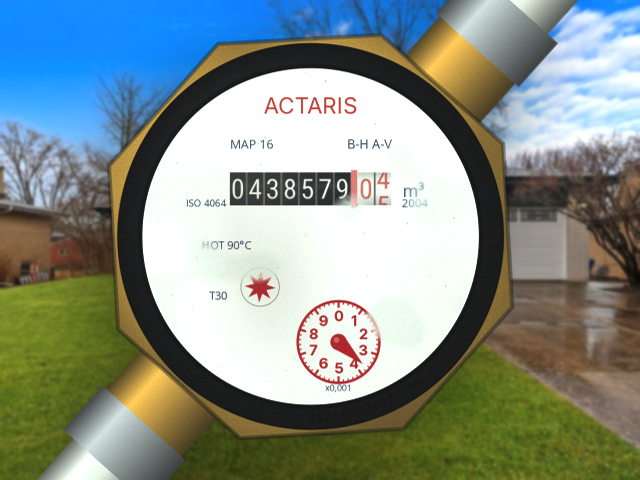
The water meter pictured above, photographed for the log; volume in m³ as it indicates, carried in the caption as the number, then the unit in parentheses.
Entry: 438579.043 (m³)
